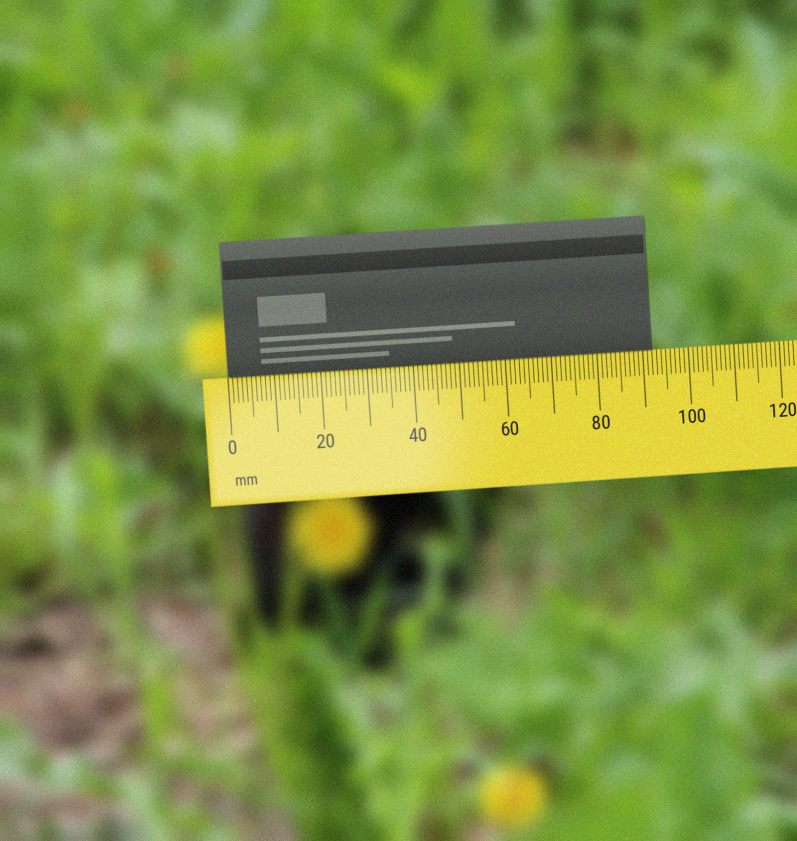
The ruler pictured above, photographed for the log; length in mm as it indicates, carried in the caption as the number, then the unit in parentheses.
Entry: 92 (mm)
